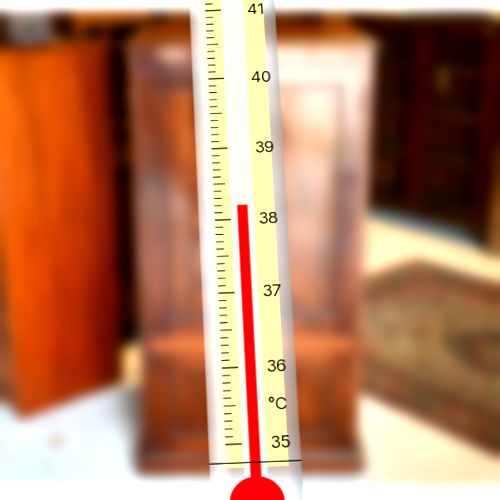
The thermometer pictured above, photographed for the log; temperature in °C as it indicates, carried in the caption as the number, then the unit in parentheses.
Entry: 38.2 (°C)
